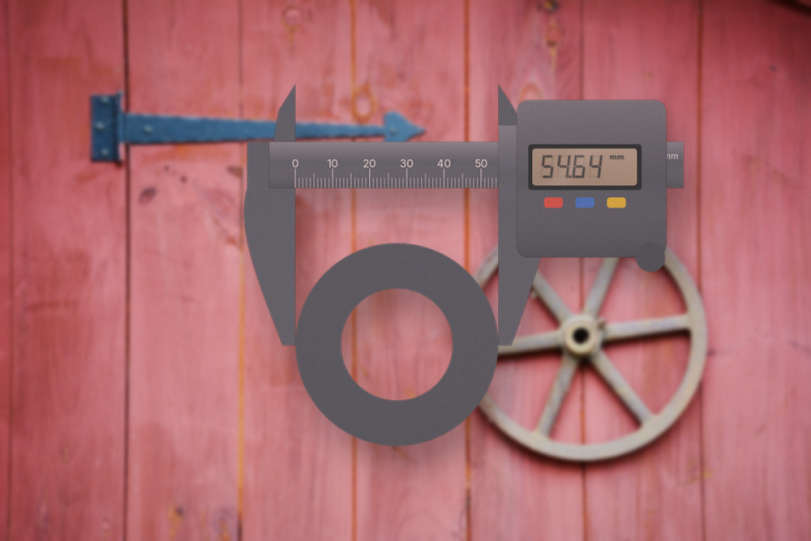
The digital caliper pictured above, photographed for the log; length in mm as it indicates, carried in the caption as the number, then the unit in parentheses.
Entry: 54.64 (mm)
